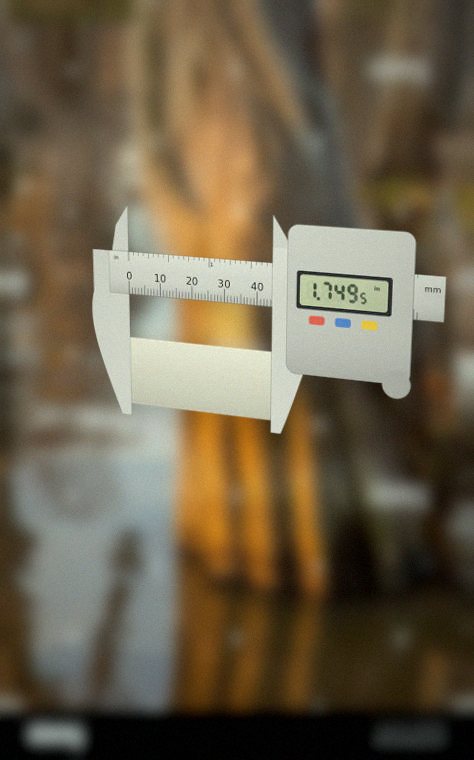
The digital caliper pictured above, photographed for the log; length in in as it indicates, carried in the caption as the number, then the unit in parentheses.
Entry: 1.7495 (in)
